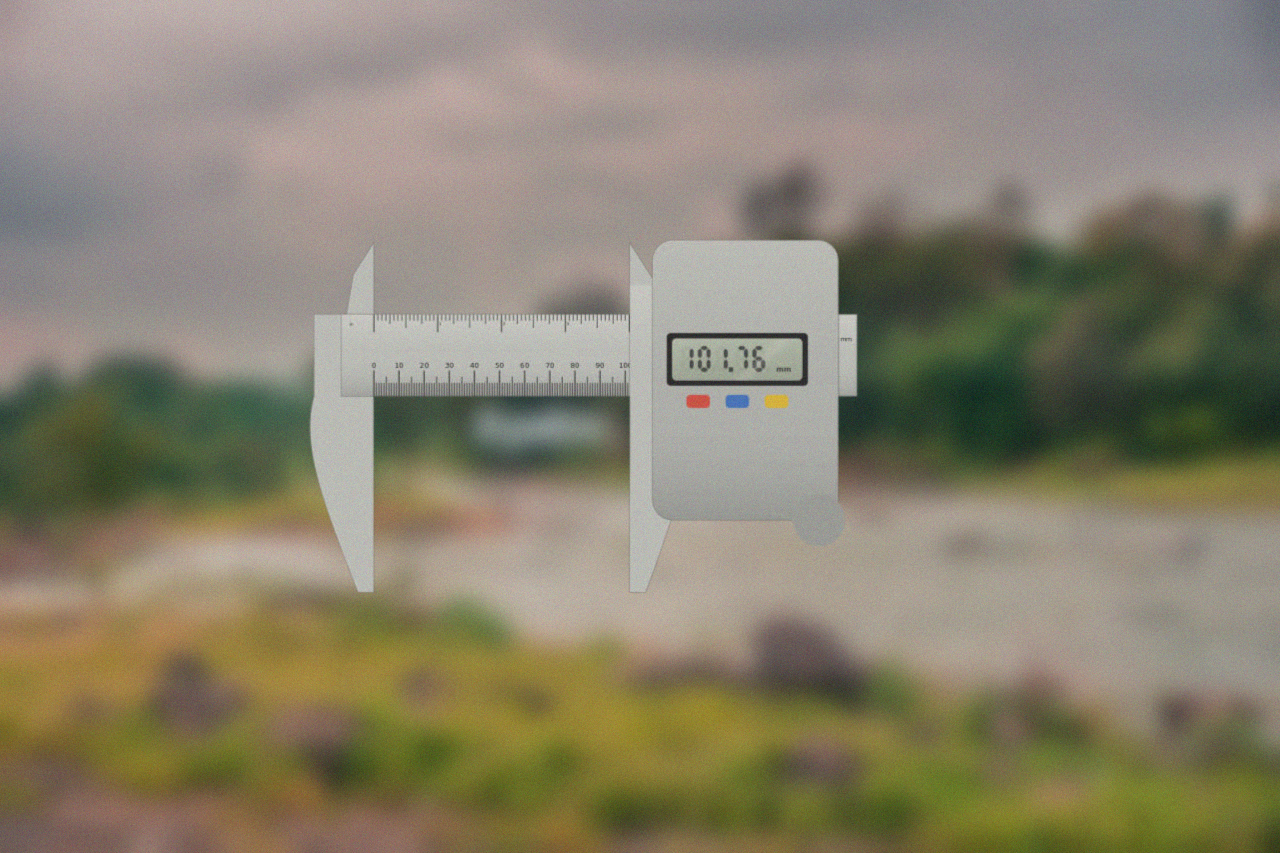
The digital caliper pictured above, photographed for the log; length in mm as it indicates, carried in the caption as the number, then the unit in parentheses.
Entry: 101.76 (mm)
